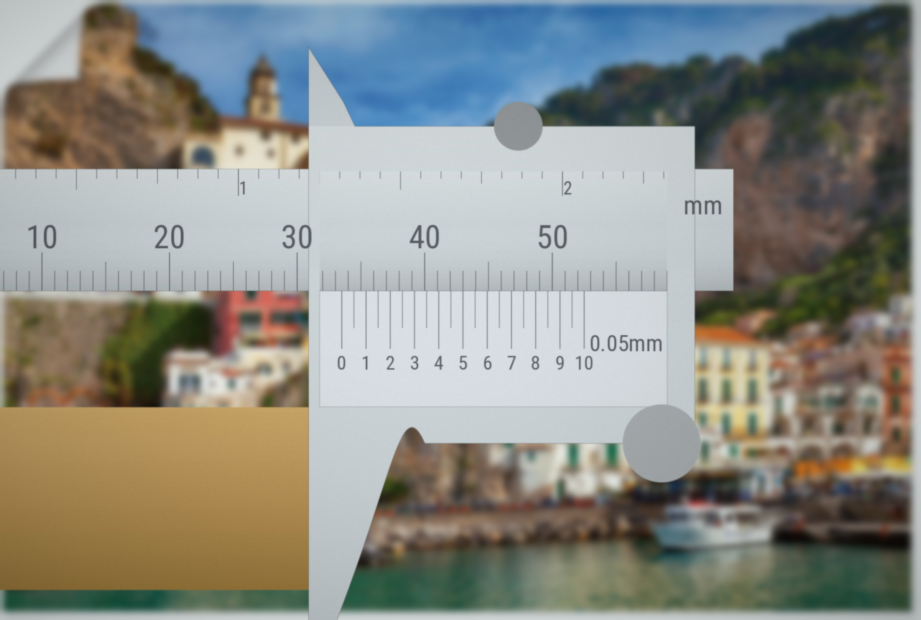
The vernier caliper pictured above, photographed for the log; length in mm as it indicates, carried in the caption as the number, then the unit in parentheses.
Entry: 33.5 (mm)
